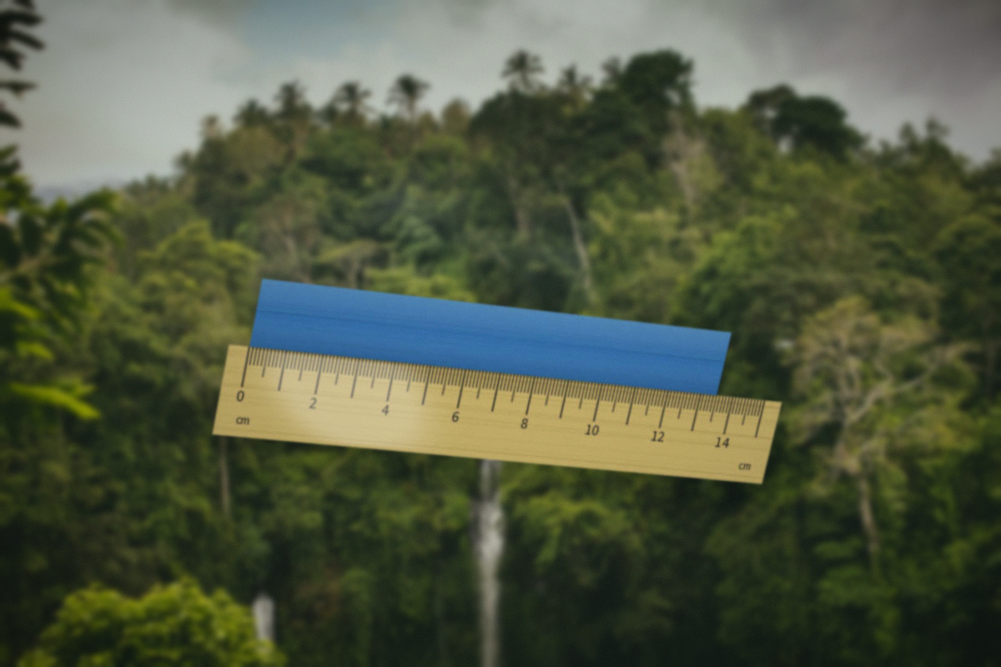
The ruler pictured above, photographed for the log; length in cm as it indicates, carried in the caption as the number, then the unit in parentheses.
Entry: 13.5 (cm)
